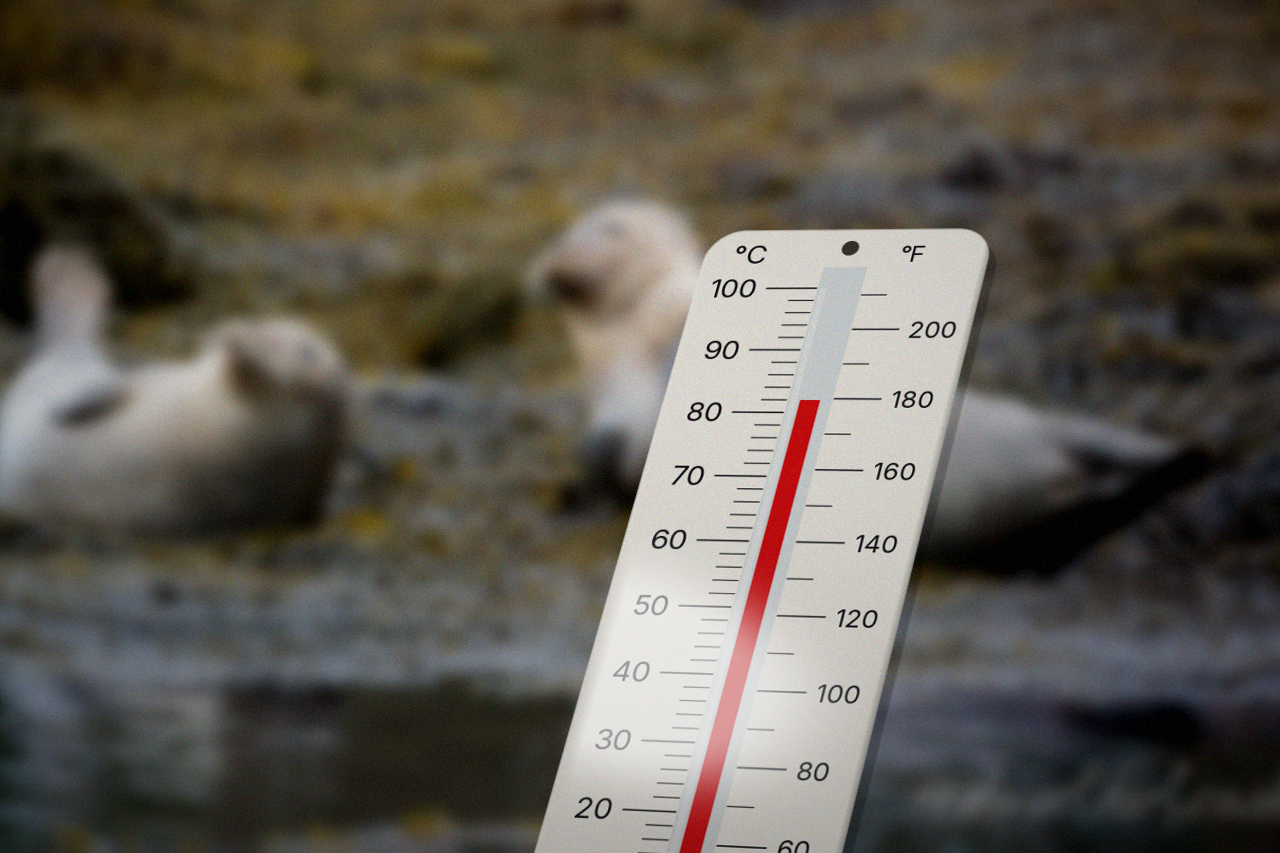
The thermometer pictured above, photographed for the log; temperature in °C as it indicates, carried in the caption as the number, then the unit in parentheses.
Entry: 82 (°C)
